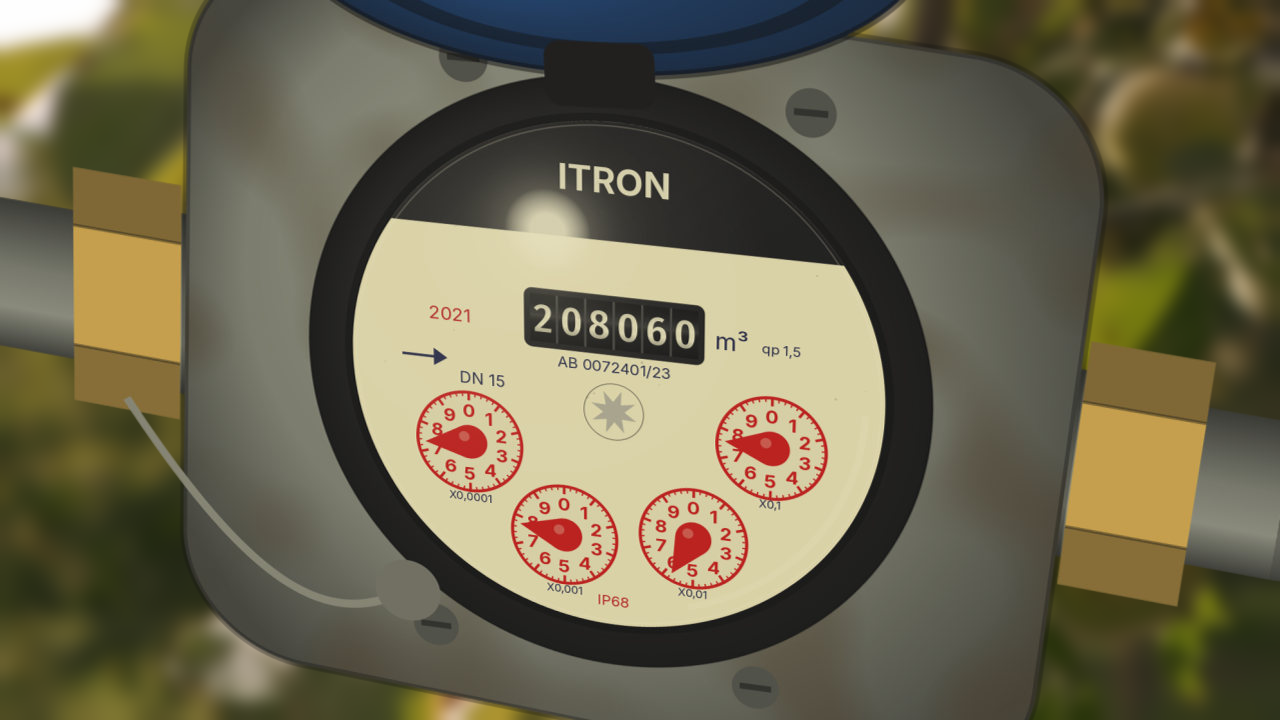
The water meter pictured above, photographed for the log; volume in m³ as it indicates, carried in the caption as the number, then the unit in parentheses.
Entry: 208060.7577 (m³)
